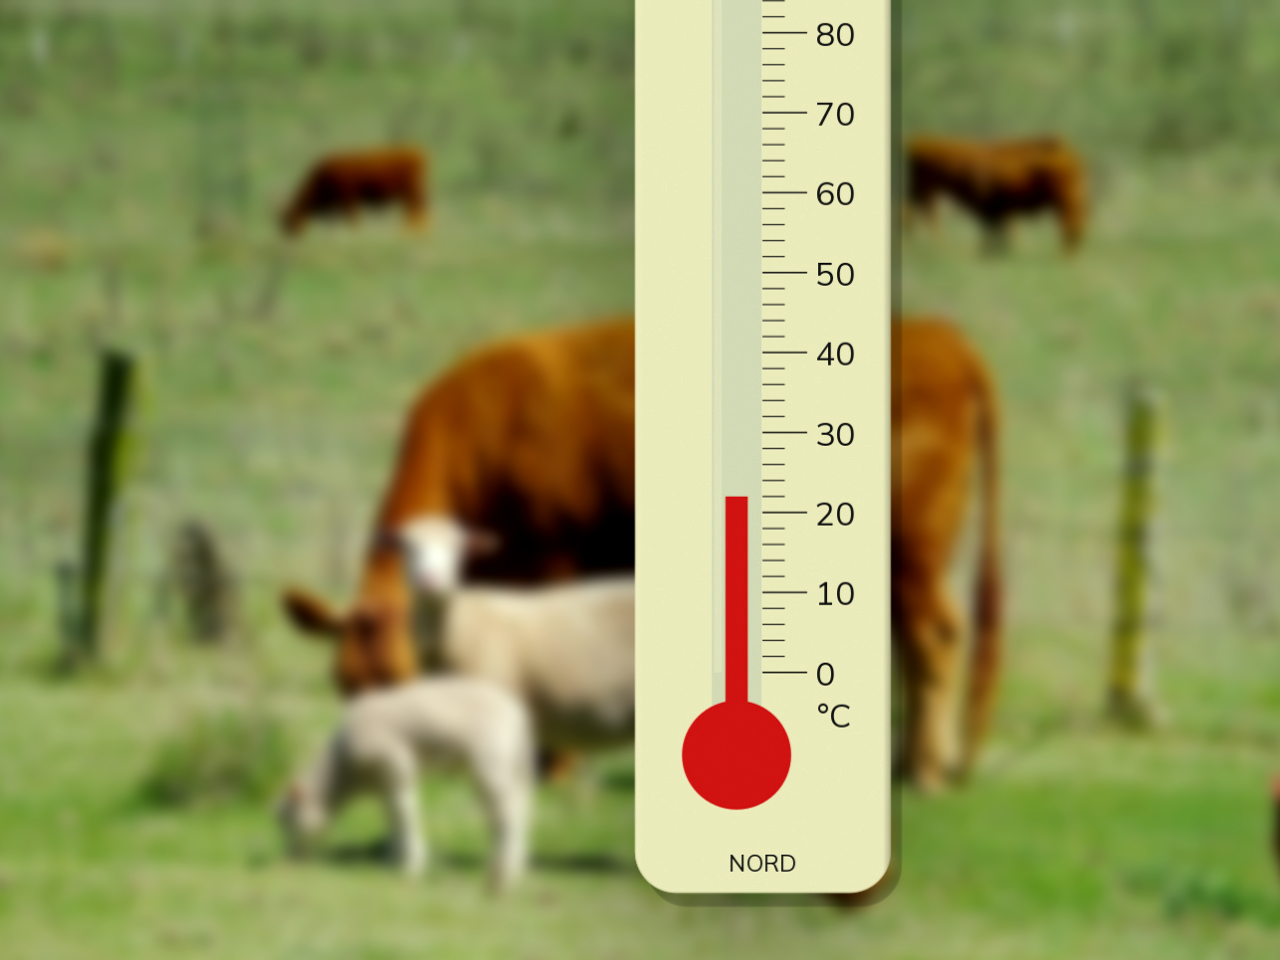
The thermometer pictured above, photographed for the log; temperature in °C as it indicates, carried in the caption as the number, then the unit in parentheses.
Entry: 22 (°C)
